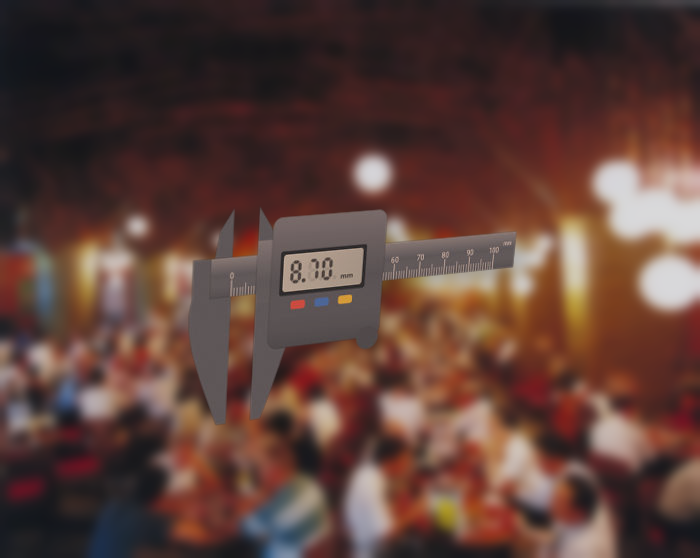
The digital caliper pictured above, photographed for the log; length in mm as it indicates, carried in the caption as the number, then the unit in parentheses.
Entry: 8.70 (mm)
